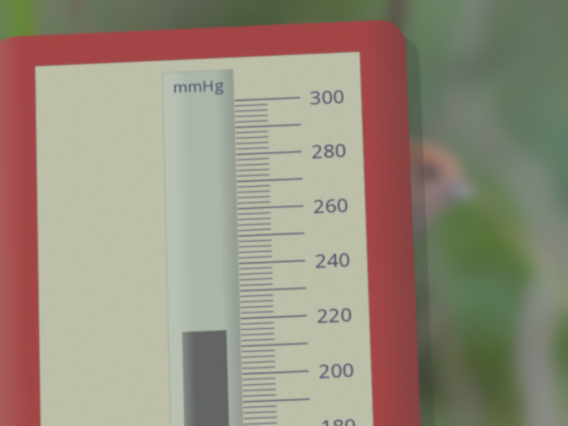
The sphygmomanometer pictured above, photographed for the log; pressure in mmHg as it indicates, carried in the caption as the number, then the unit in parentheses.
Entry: 216 (mmHg)
